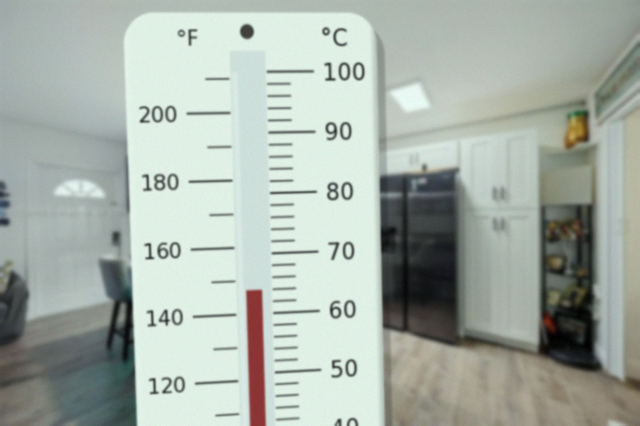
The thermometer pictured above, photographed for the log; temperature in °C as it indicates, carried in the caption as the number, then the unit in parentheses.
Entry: 64 (°C)
